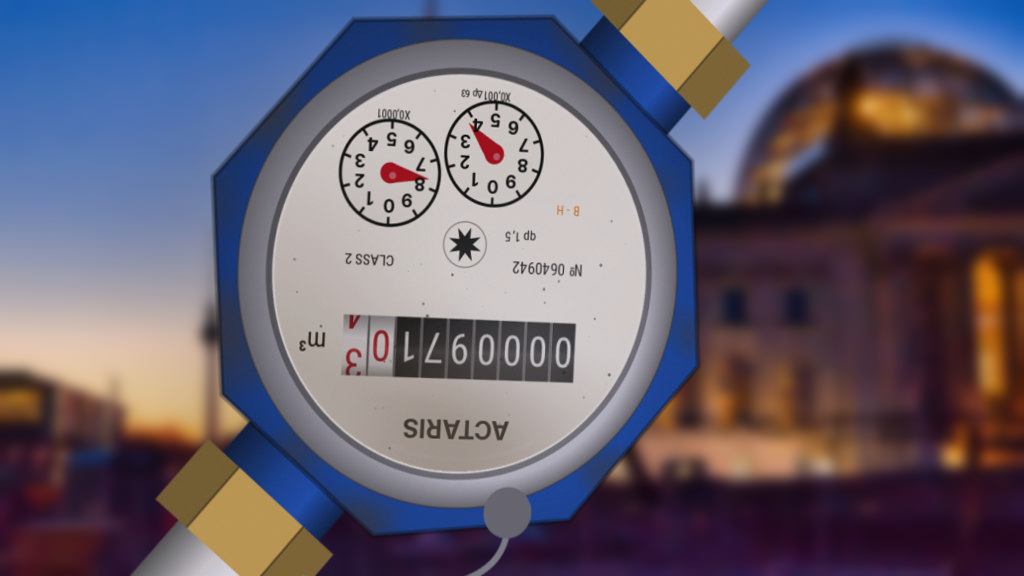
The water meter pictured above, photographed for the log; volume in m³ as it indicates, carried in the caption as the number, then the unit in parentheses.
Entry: 971.0337 (m³)
